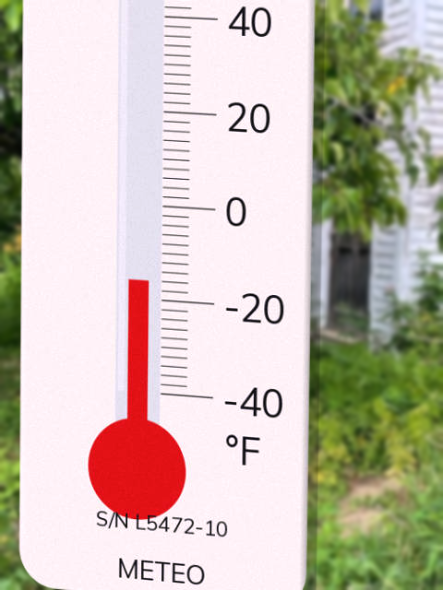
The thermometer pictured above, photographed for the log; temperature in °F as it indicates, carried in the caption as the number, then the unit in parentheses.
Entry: -16 (°F)
